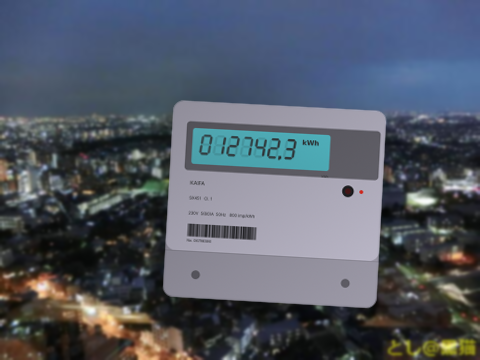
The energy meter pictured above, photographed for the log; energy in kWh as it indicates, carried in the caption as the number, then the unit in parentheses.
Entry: 12742.3 (kWh)
